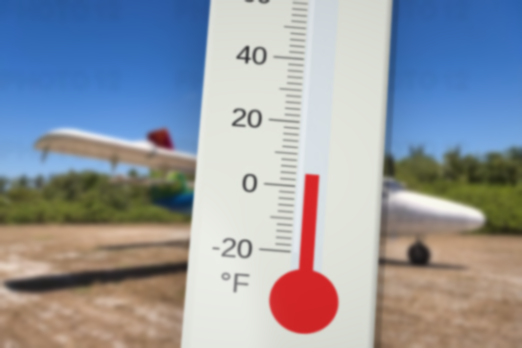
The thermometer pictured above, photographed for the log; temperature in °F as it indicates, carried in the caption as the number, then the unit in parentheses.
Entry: 4 (°F)
